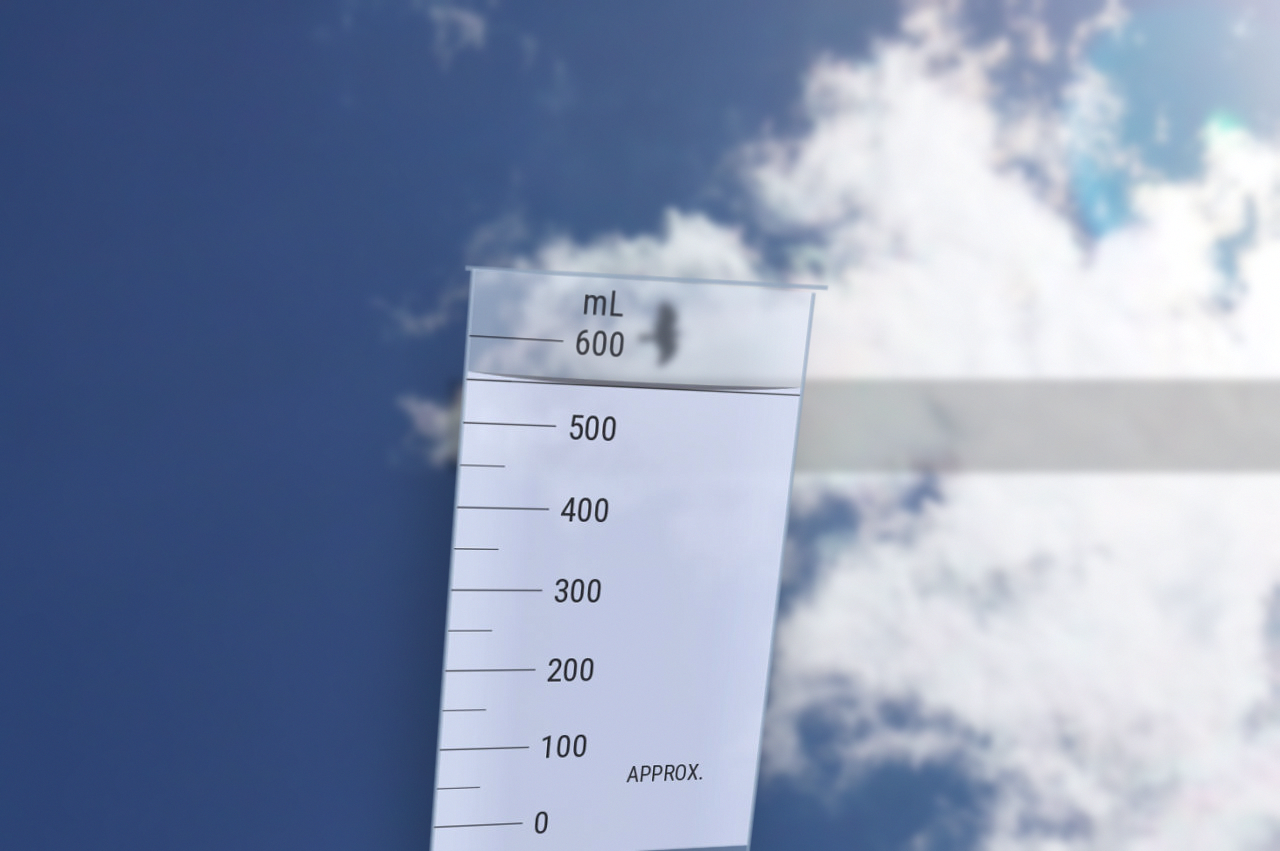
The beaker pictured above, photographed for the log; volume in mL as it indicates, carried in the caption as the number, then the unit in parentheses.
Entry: 550 (mL)
